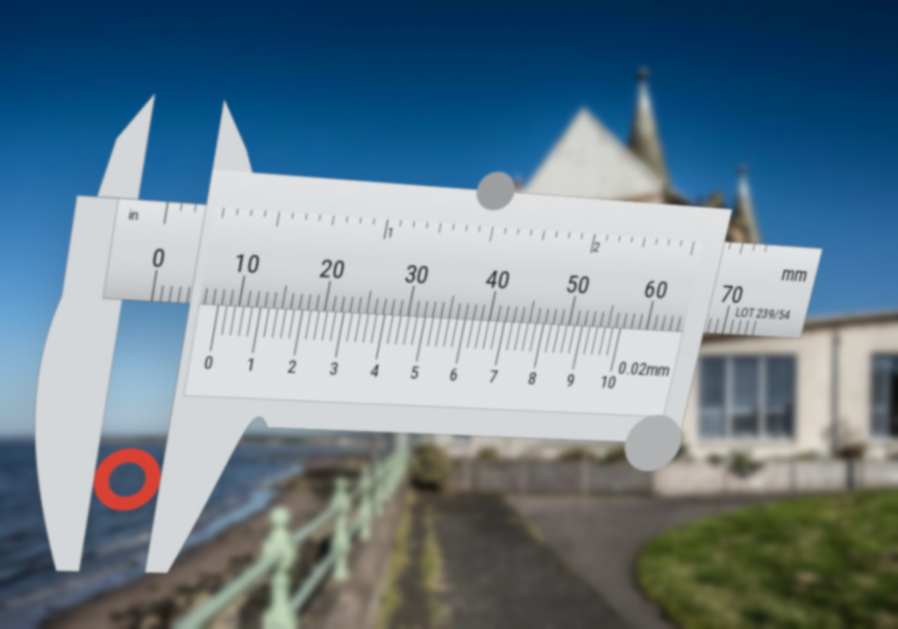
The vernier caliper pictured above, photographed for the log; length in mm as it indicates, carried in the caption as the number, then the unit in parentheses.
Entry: 7.6 (mm)
